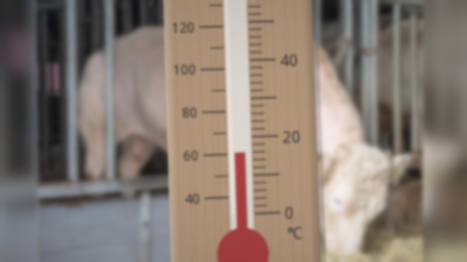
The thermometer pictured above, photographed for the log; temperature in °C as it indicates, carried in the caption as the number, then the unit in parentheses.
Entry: 16 (°C)
